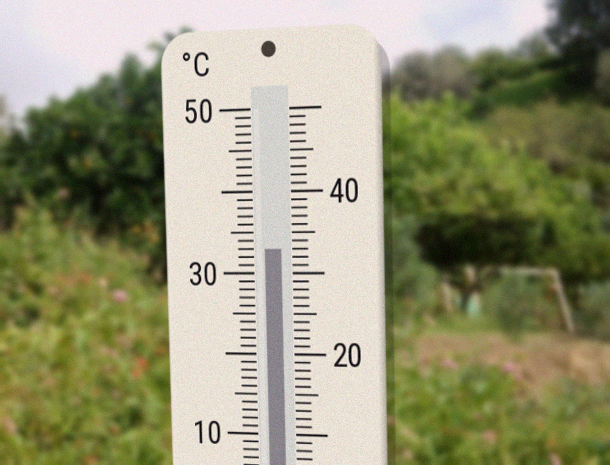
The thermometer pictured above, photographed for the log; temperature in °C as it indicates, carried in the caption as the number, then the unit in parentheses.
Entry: 33 (°C)
